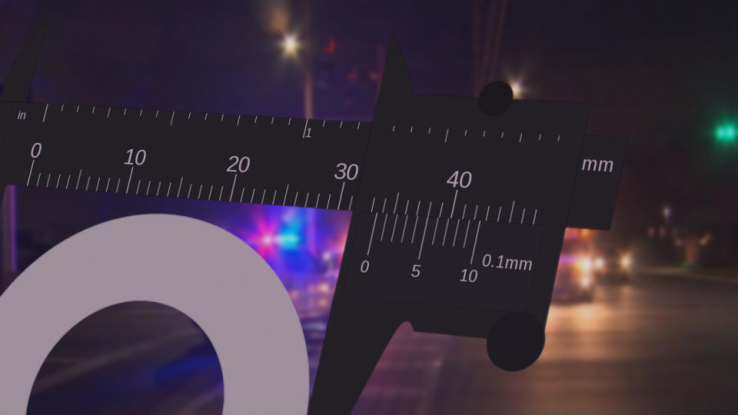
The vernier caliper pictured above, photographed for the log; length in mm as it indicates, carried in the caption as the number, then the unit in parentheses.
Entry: 33.5 (mm)
